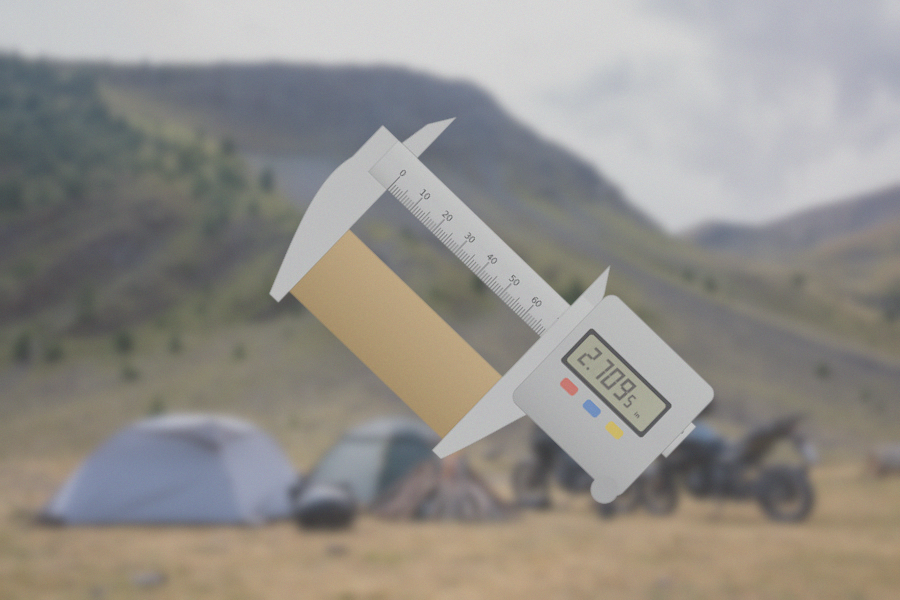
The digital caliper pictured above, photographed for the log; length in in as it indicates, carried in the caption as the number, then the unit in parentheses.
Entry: 2.7095 (in)
